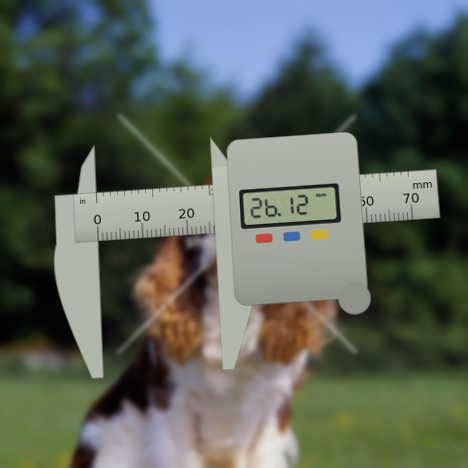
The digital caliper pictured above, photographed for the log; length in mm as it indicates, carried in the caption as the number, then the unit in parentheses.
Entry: 26.12 (mm)
